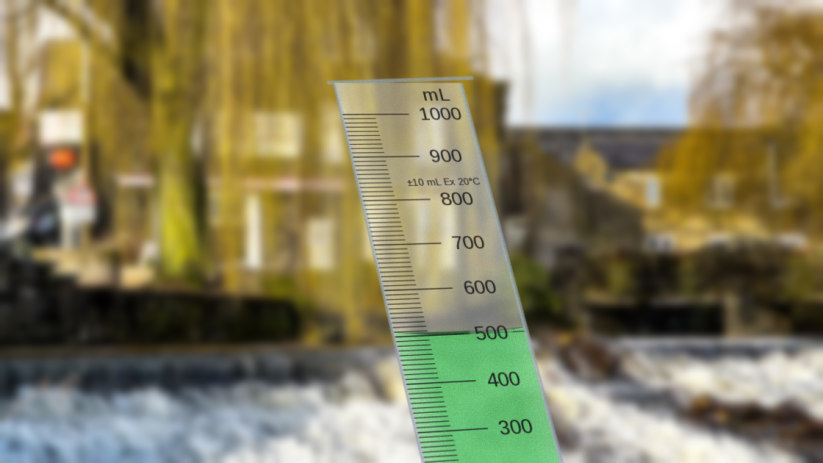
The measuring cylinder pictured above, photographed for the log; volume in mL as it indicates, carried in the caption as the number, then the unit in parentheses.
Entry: 500 (mL)
